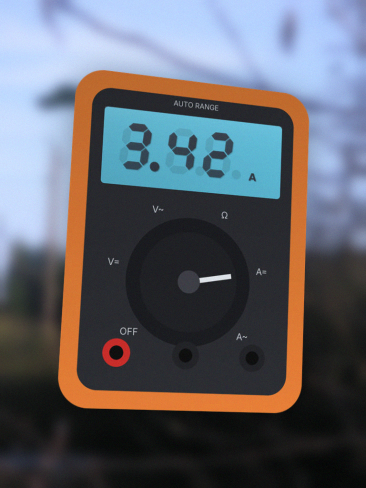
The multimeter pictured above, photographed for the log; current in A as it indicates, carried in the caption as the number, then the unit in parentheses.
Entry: 3.42 (A)
